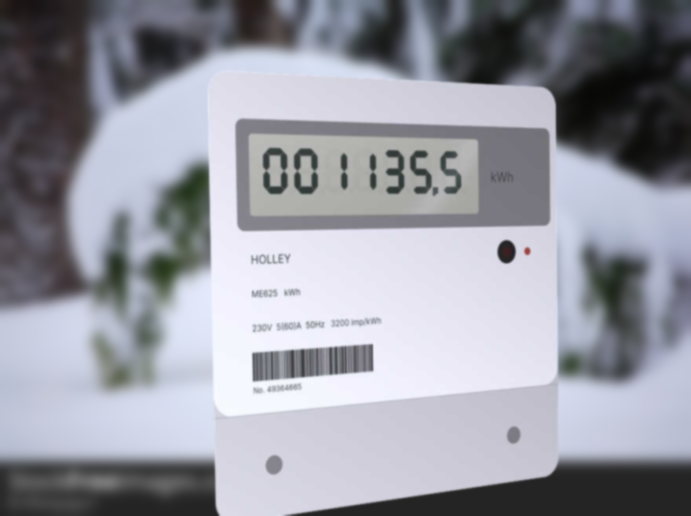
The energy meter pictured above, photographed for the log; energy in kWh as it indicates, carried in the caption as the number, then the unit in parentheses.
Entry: 1135.5 (kWh)
